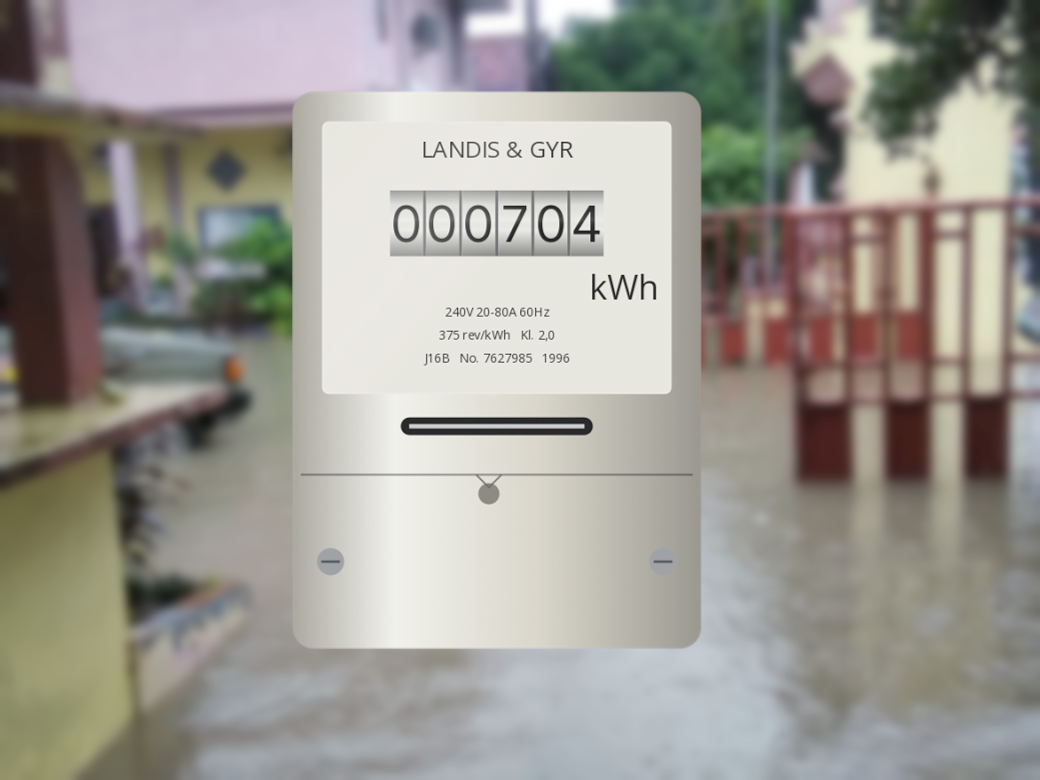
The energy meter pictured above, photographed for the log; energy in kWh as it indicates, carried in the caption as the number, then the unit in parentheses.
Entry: 704 (kWh)
